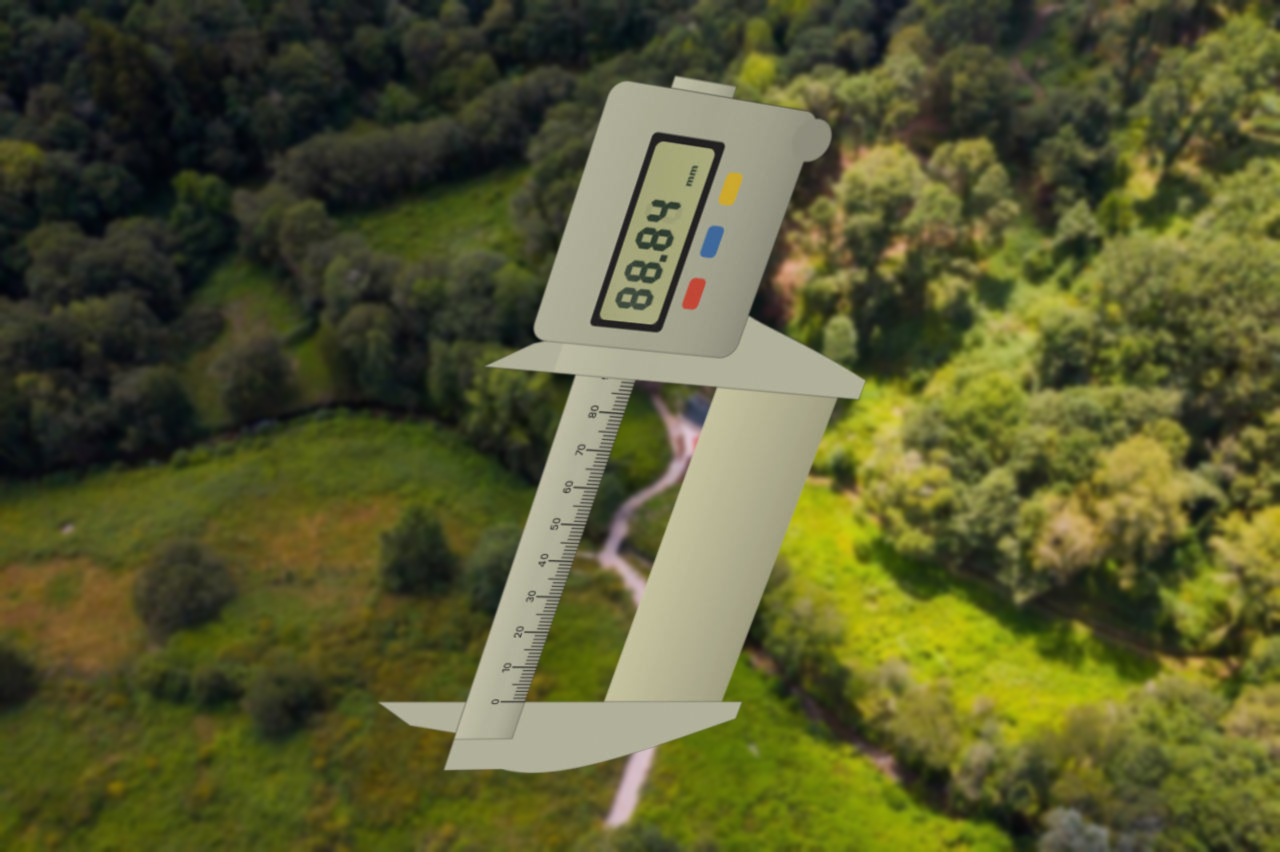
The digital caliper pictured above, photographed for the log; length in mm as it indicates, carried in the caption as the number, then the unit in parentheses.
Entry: 88.84 (mm)
